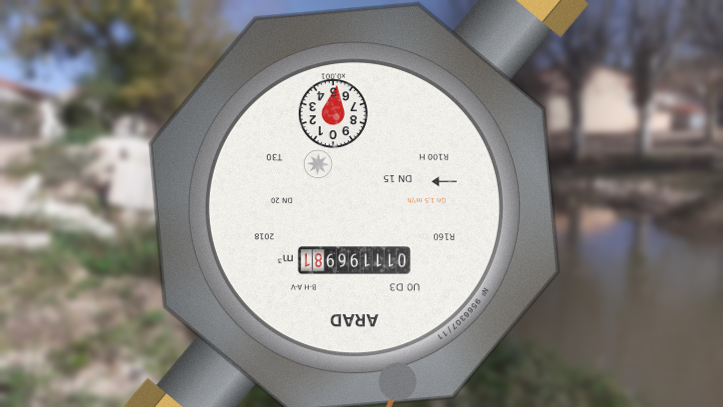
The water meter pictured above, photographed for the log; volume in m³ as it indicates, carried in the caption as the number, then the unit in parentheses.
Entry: 111969.815 (m³)
